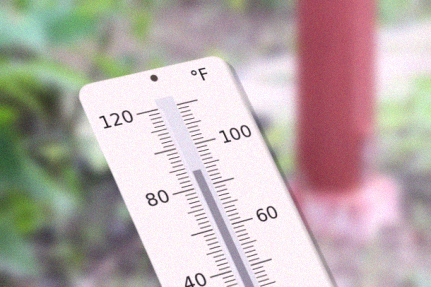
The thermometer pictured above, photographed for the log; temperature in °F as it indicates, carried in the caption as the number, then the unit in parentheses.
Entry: 88 (°F)
